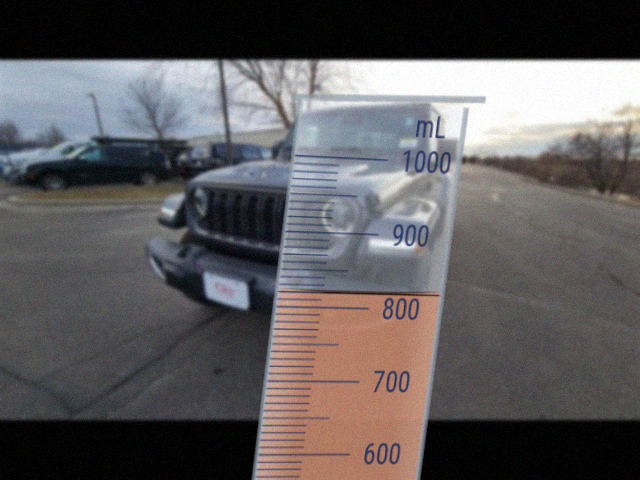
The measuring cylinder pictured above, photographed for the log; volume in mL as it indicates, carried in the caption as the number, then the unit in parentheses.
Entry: 820 (mL)
